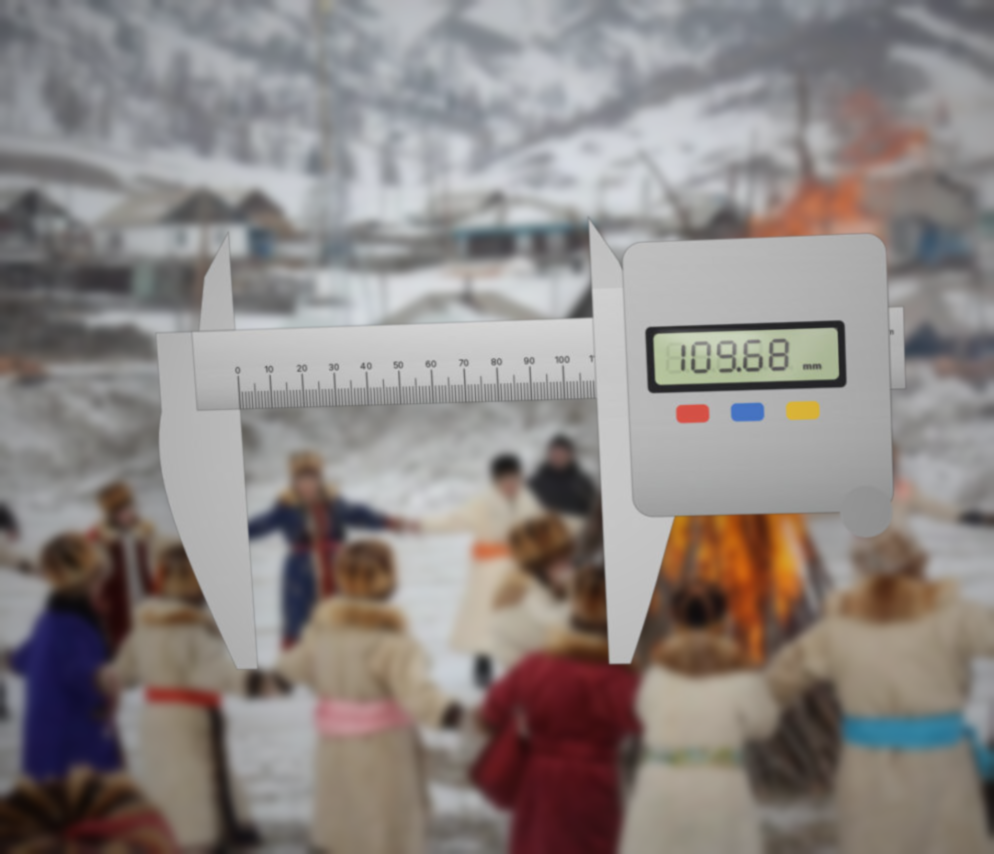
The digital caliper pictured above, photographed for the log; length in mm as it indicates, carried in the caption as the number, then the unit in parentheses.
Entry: 109.68 (mm)
